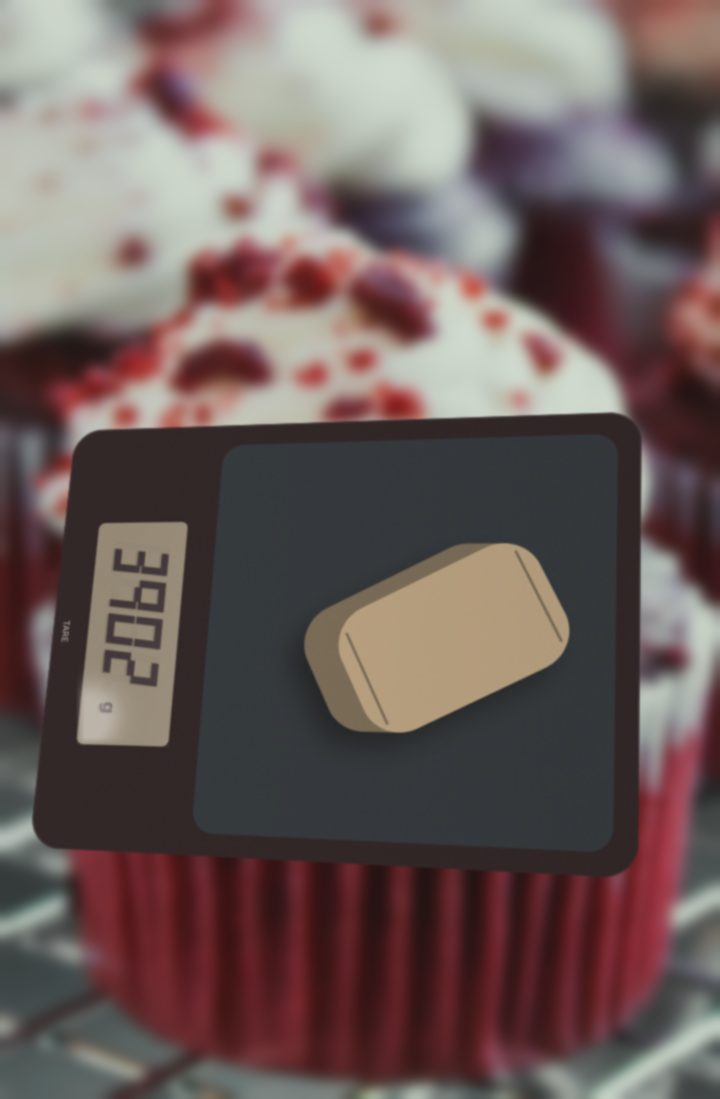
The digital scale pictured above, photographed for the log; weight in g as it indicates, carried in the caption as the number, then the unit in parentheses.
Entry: 3902 (g)
